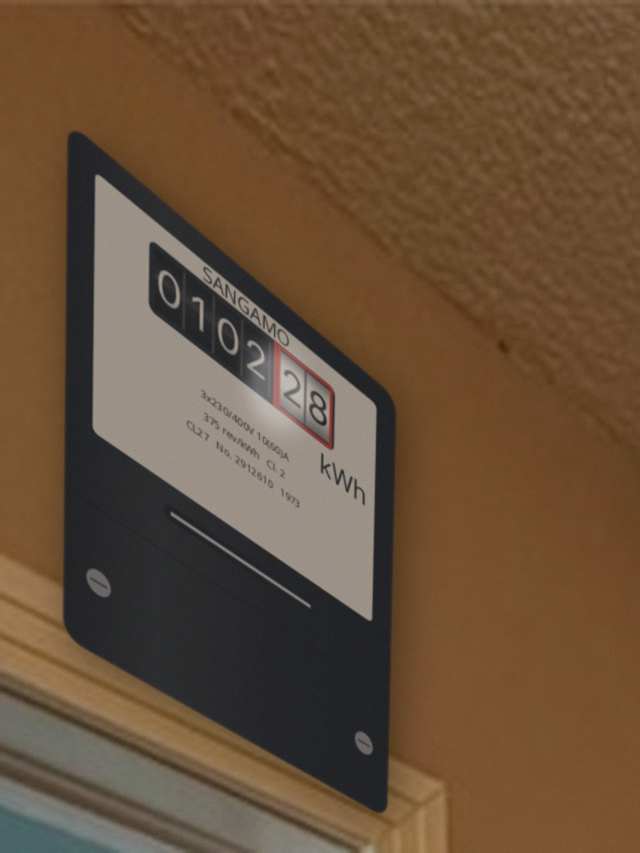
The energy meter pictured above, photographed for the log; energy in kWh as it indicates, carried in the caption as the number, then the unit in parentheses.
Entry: 102.28 (kWh)
